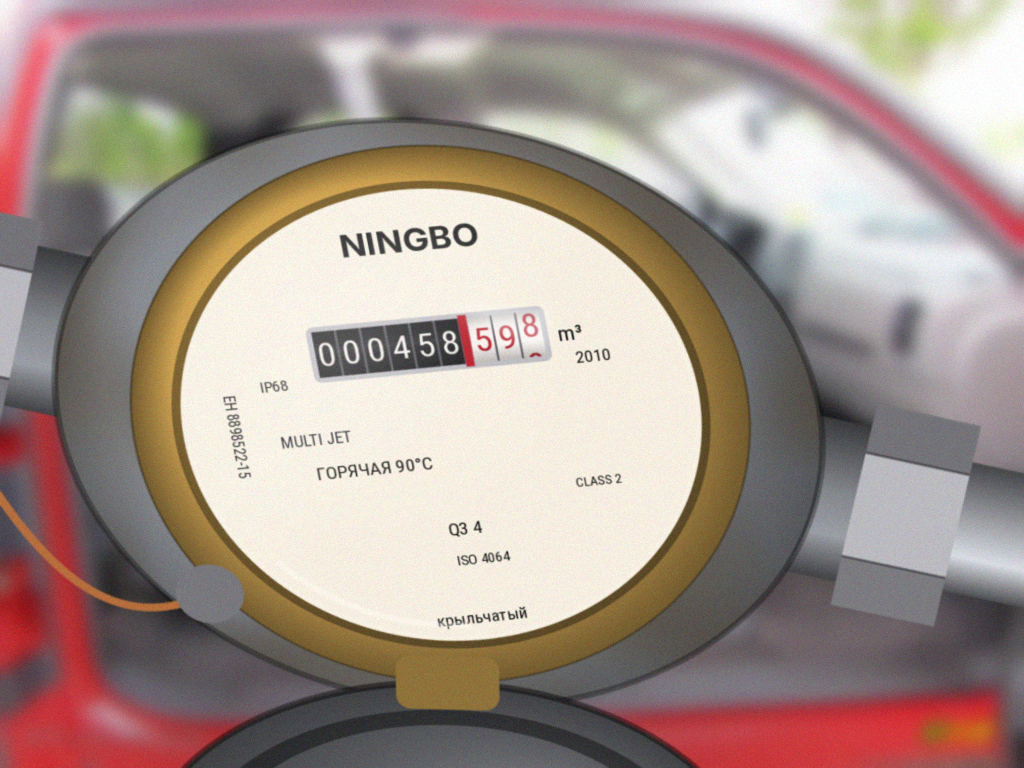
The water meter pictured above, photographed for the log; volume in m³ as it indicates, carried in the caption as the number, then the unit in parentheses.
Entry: 458.598 (m³)
